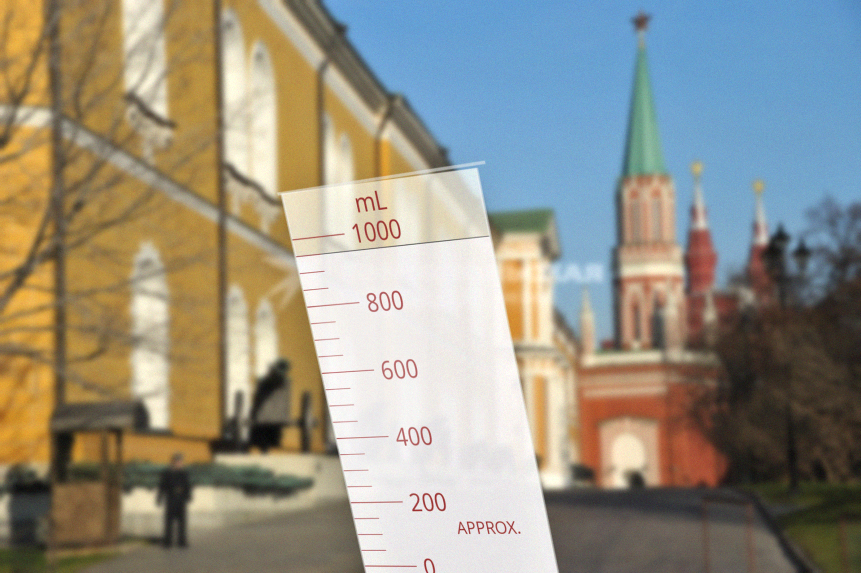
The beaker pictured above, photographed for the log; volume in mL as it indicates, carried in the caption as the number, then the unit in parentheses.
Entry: 950 (mL)
